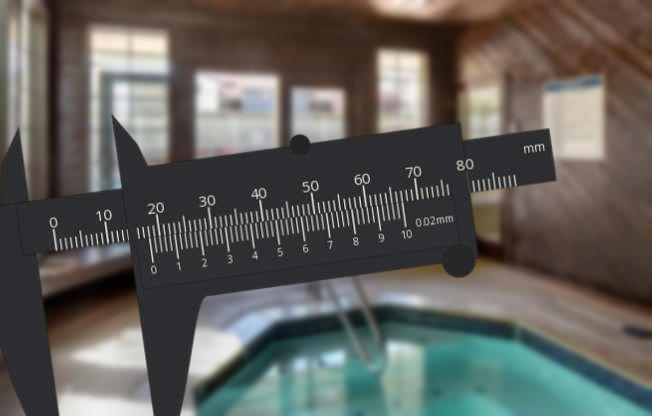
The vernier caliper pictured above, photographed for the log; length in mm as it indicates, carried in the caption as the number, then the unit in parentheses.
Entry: 18.0 (mm)
